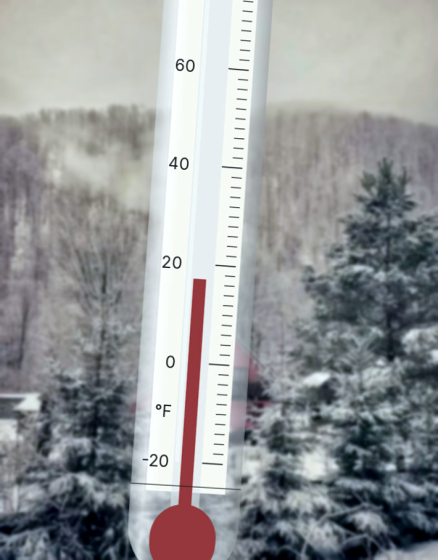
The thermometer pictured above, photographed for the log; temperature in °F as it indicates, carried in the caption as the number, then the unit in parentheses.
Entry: 17 (°F)
